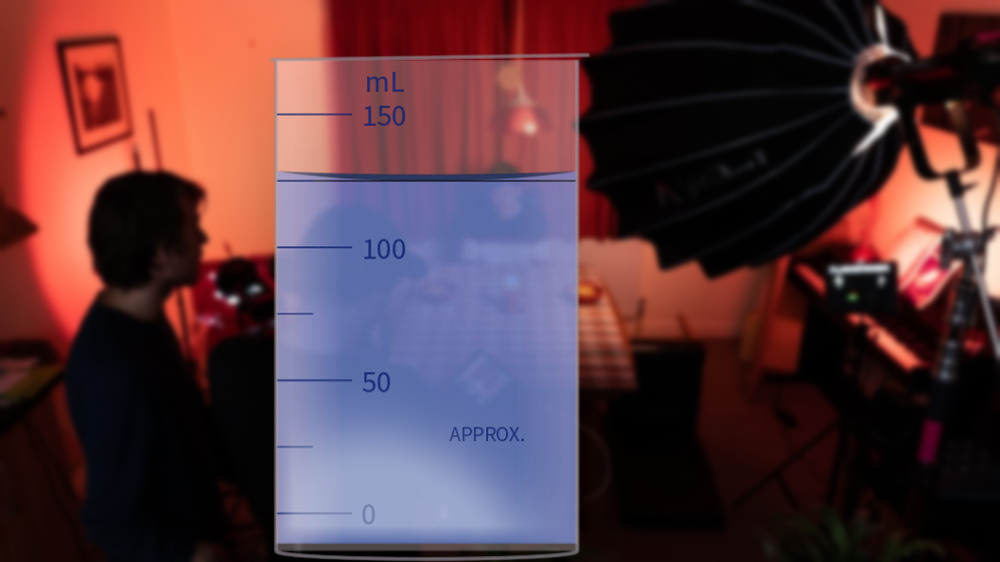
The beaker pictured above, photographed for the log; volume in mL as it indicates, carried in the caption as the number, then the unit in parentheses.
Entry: 125 (mL)
